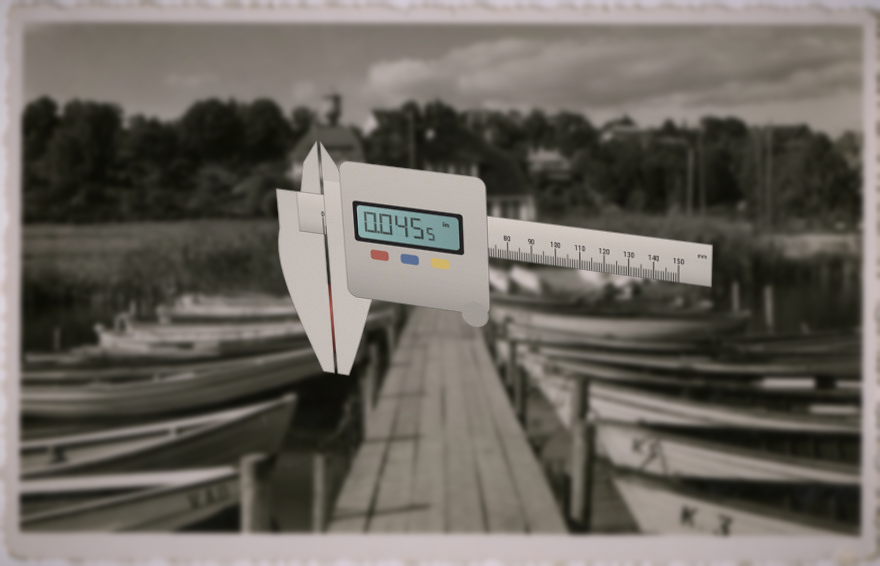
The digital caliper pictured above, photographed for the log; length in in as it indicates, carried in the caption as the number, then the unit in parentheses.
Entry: 0.0455 (in)
